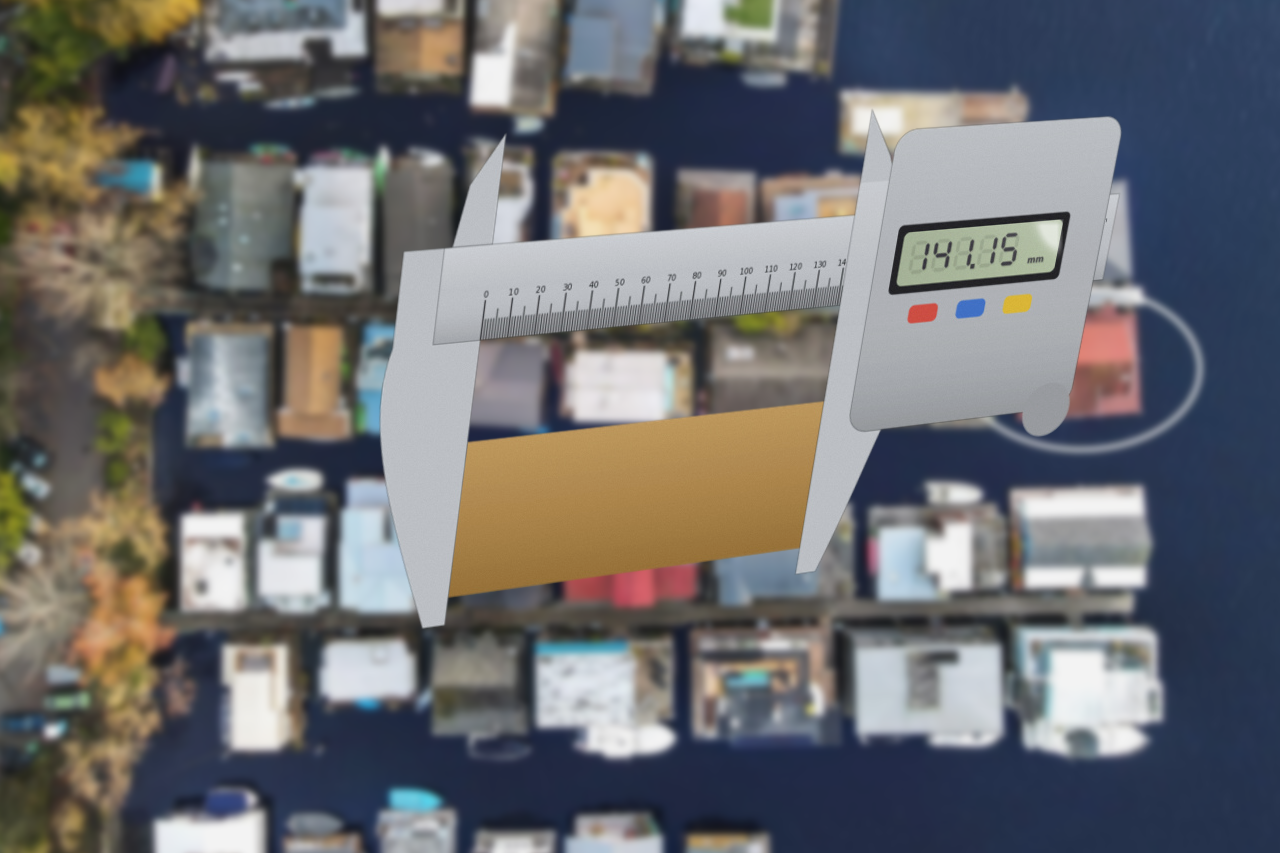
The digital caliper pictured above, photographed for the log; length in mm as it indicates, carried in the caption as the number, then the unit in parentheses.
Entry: 141.15 (mm)
